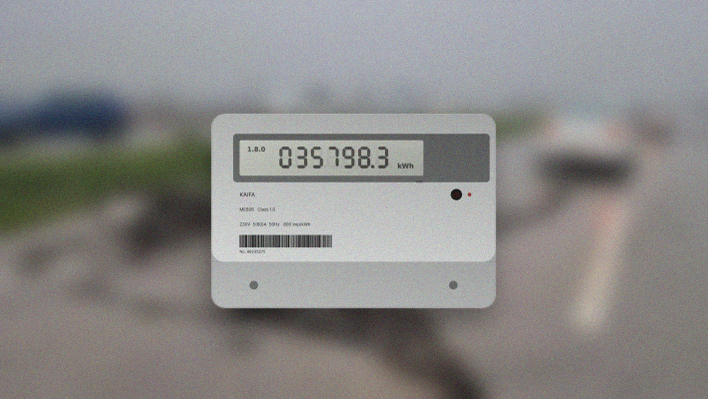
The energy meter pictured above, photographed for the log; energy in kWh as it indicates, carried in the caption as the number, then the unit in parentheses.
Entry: 35798.3 (kWh)
